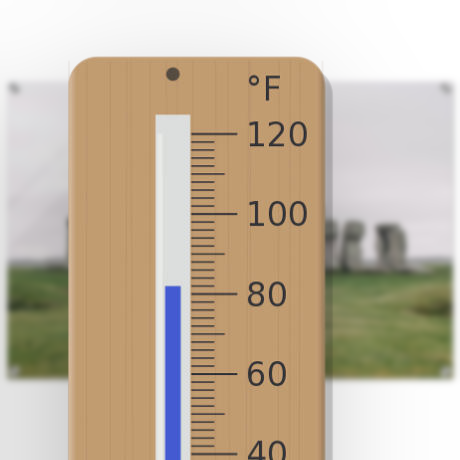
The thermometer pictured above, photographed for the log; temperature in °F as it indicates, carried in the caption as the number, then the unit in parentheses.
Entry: 82 (°F)
